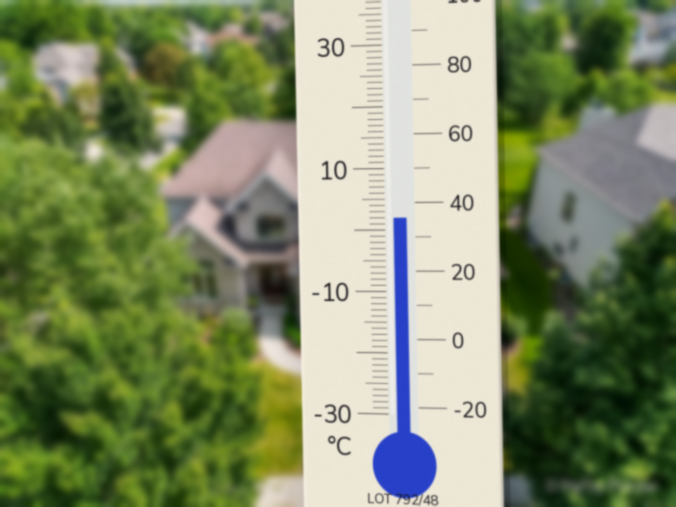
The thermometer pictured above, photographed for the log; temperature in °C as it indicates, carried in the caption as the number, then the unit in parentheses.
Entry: 2 (°C)
